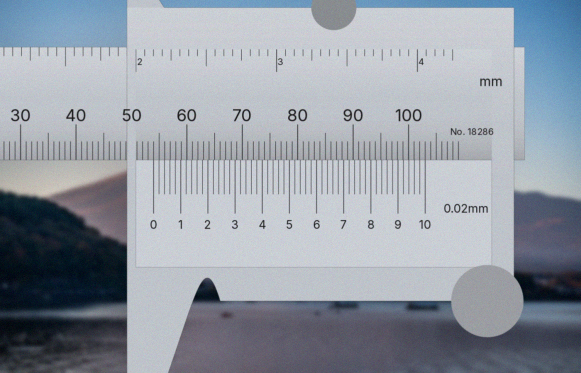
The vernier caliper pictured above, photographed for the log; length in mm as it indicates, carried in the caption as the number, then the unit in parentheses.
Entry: 54.0 (mm)
